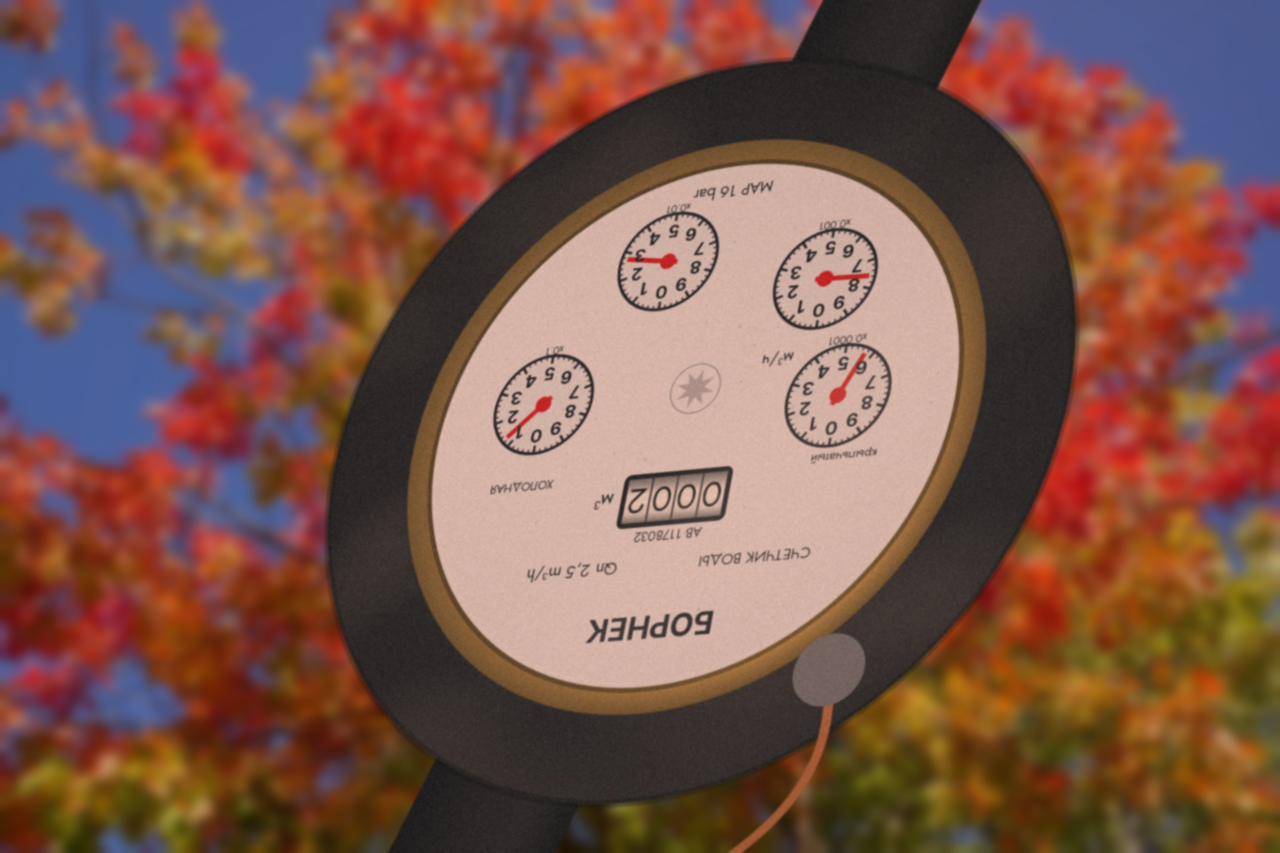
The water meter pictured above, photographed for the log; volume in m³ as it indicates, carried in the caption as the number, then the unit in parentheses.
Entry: 2.1275 (m³)
